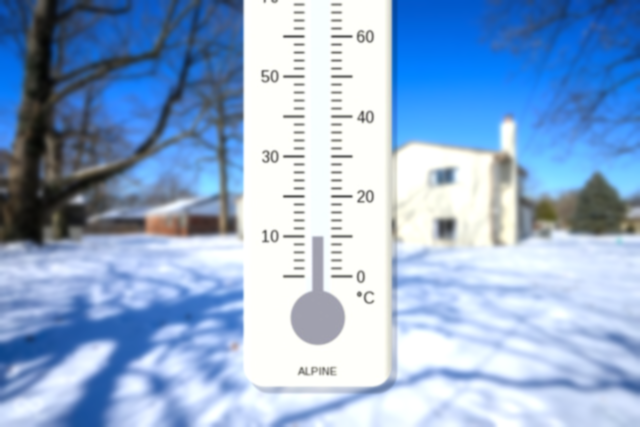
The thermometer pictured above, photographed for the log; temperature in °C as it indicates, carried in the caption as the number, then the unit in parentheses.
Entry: 10 (°C)
